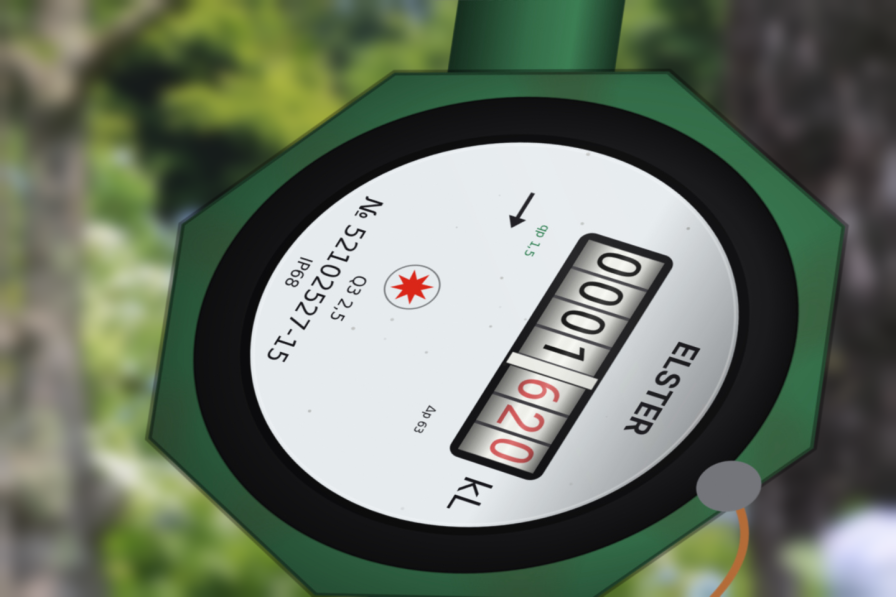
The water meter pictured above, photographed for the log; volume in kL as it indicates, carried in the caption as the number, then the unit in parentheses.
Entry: 1.620 (kL)
